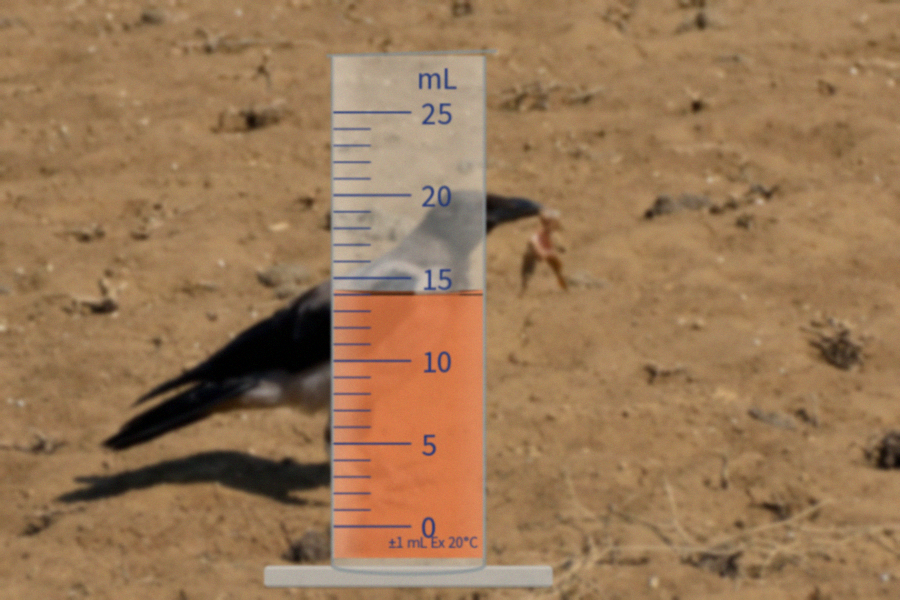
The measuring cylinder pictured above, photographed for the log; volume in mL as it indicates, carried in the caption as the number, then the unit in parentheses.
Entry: 14 (mL)
